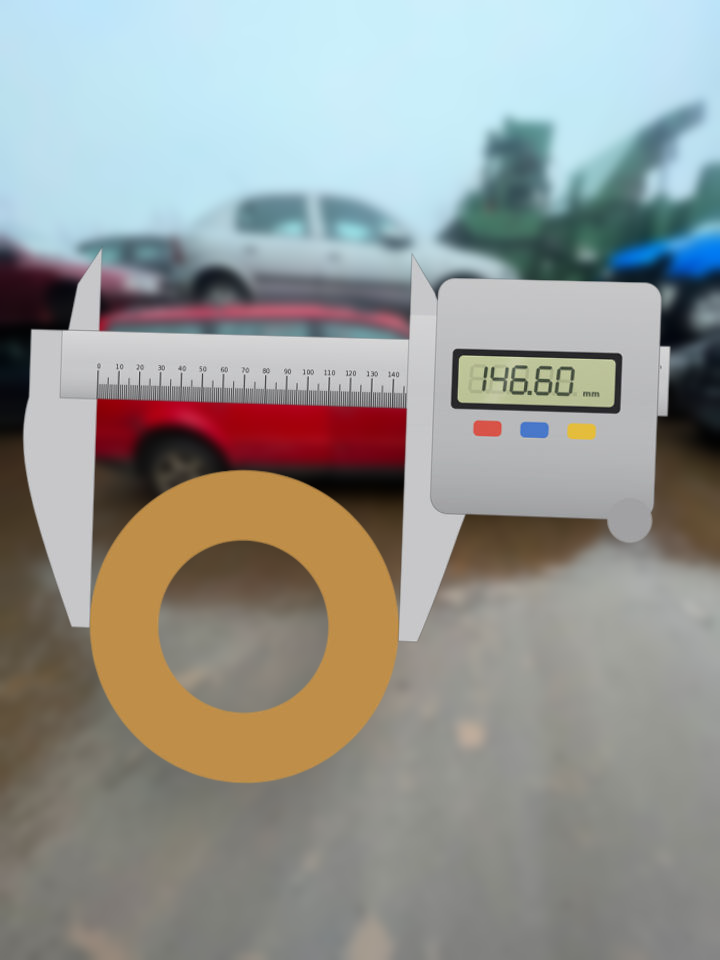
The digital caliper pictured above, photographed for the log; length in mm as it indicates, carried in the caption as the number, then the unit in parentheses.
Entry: 146.60 (mm)
